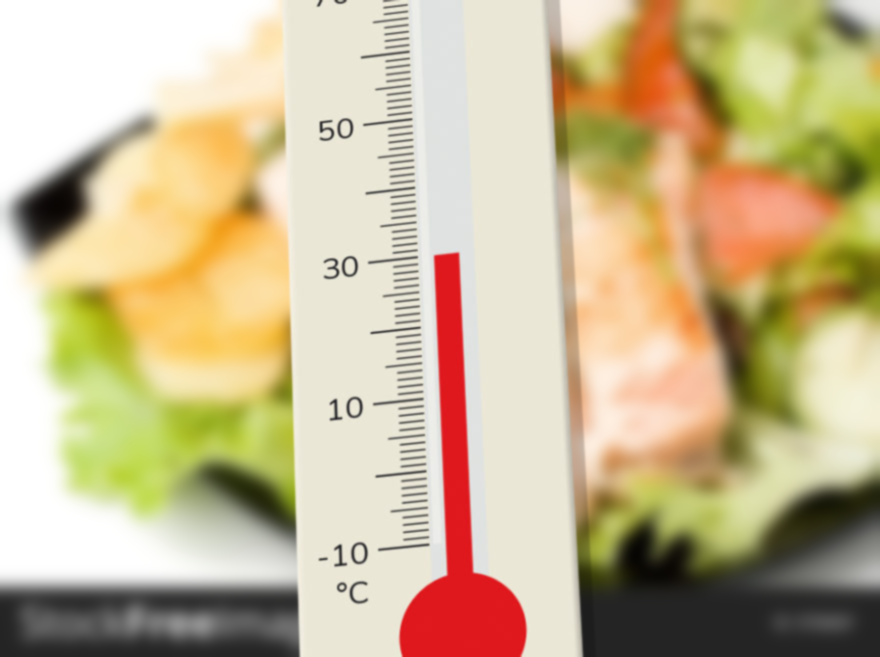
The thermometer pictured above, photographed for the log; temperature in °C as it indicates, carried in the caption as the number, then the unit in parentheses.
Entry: 30 (°C)
